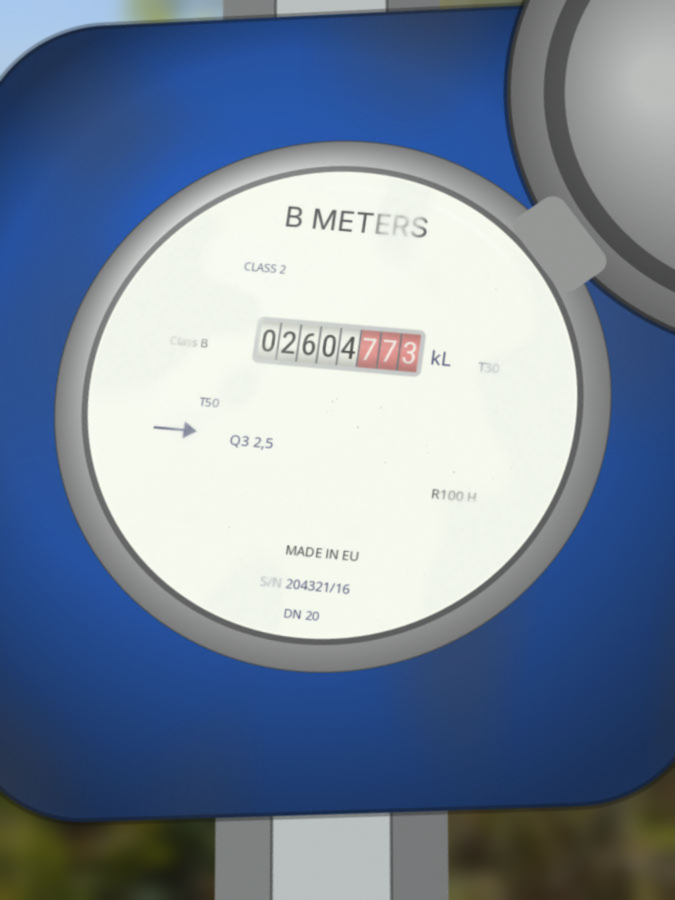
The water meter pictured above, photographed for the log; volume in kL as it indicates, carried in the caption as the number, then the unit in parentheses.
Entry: 2604.773 (kL)
